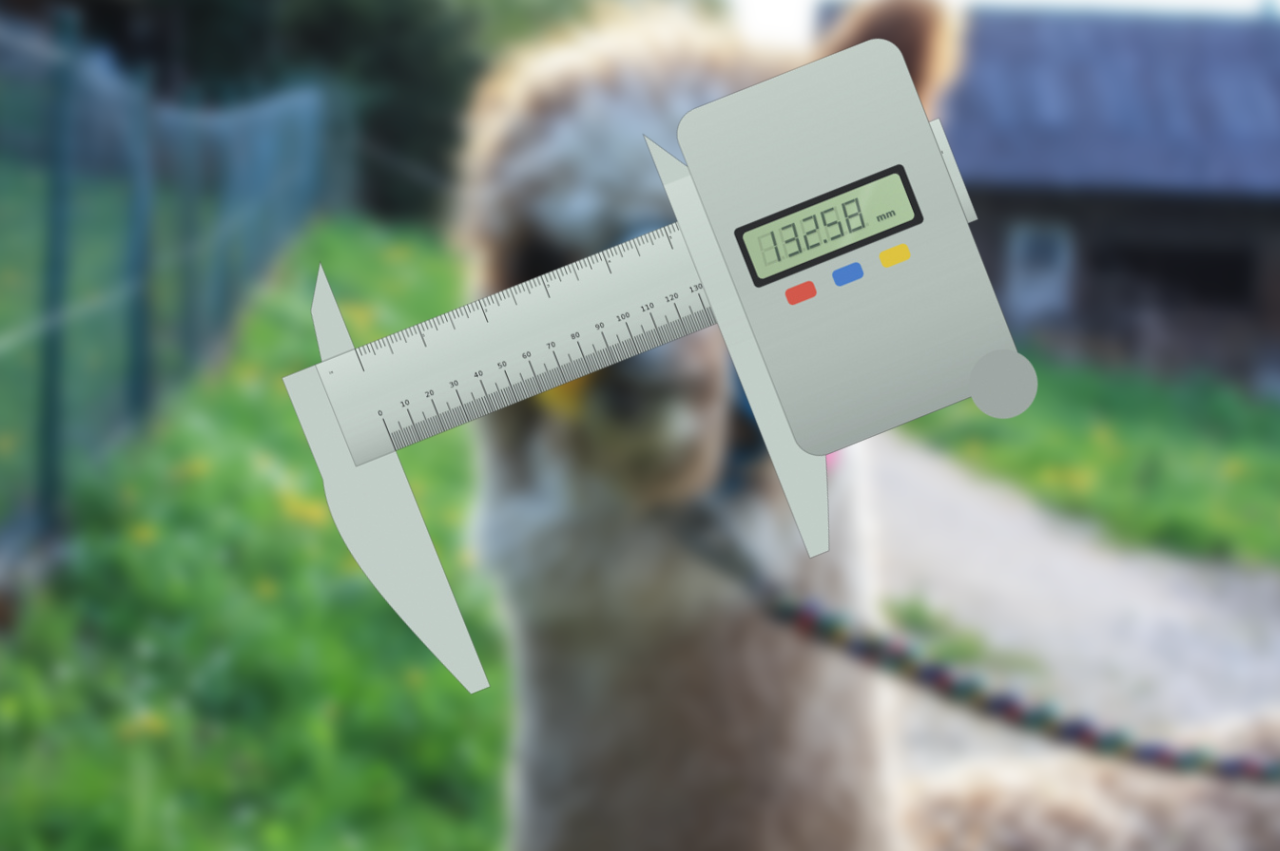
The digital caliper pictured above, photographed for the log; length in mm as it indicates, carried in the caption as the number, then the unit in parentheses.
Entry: 132.58 (mm)
